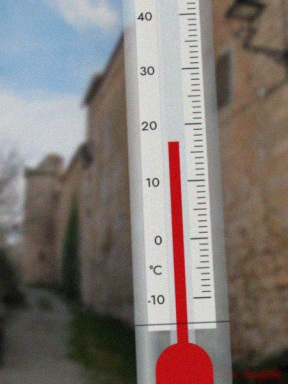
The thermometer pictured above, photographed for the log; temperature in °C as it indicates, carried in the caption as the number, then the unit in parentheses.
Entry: 17 (°C)
